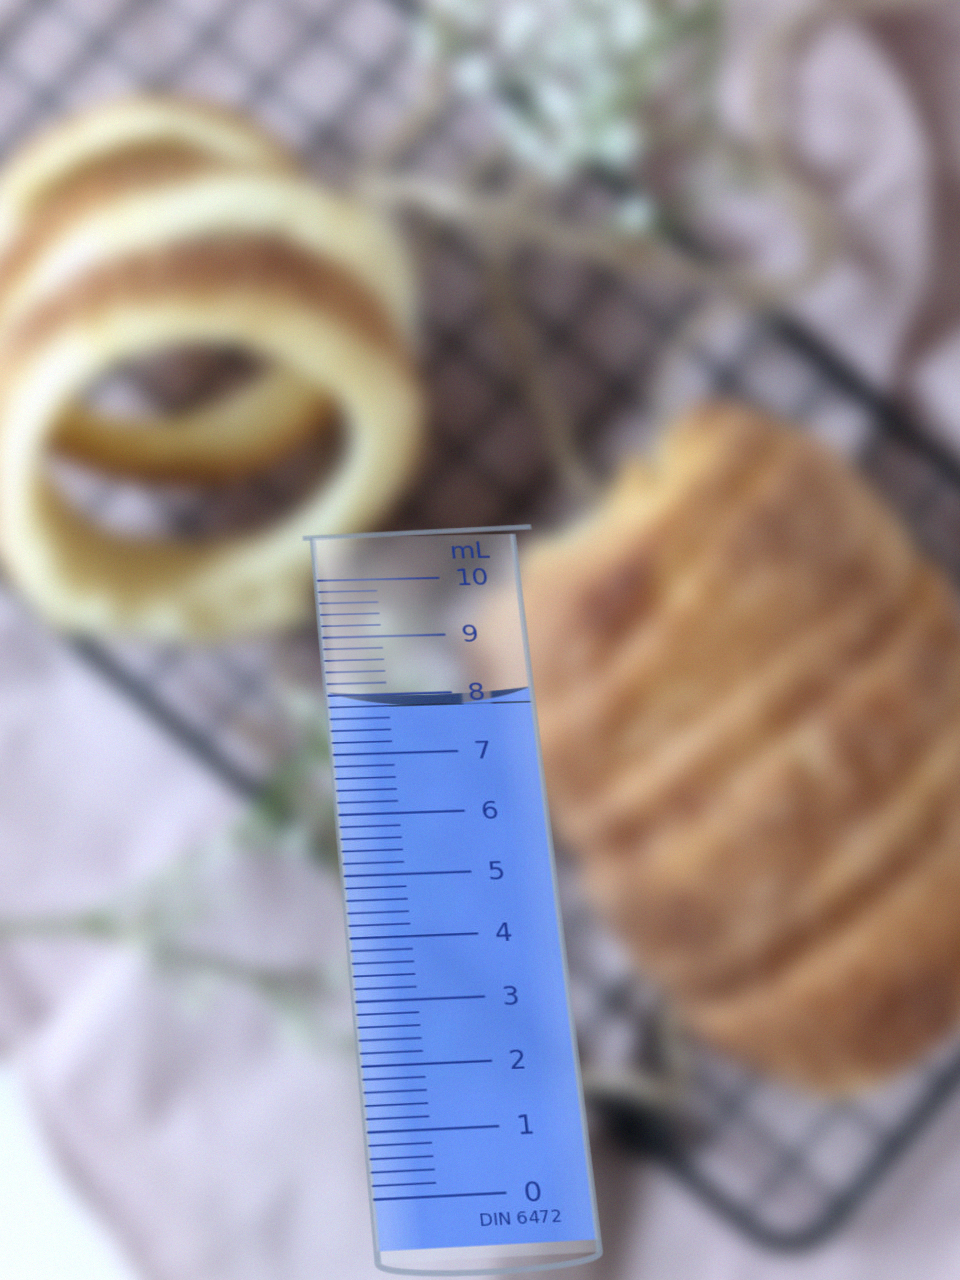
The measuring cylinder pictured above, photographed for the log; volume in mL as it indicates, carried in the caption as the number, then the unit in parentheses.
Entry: 7.8 (mL)
